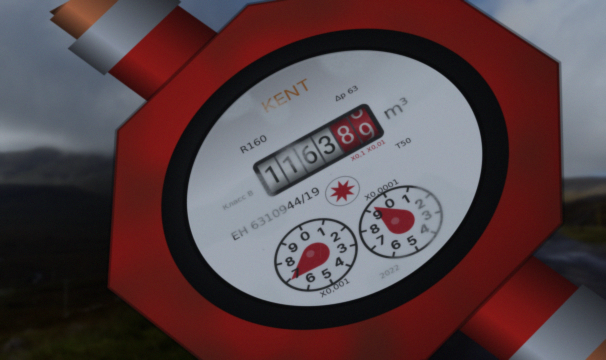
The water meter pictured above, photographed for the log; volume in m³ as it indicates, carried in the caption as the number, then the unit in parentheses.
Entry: 1163.8869 (m³)
